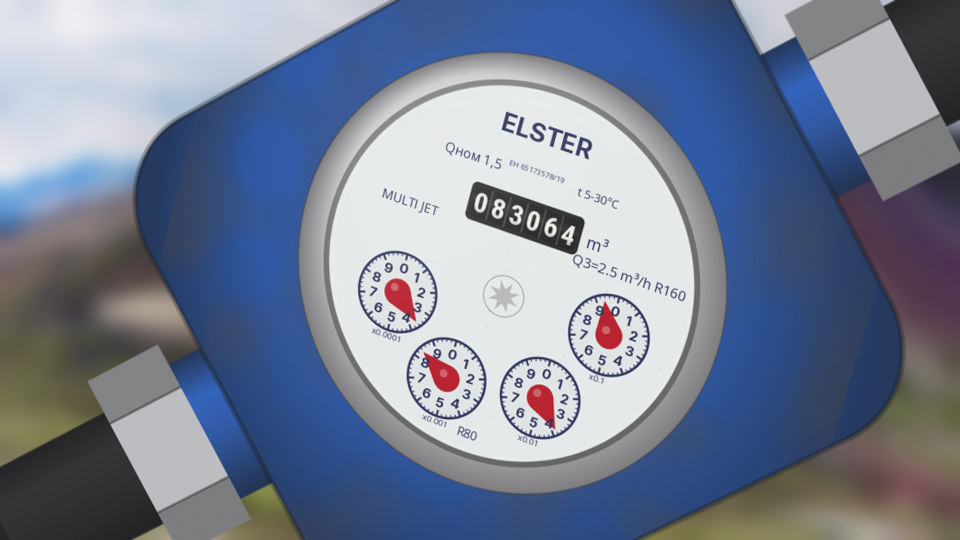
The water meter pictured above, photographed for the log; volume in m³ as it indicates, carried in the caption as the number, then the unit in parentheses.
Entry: 83063.9383 (m³)
